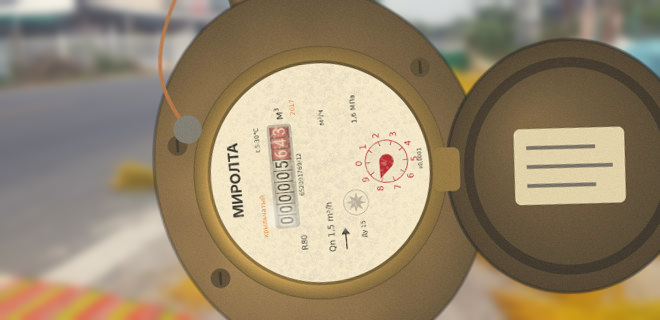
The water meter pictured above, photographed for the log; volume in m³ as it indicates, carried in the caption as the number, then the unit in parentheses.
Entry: 5.6438 (m³)
